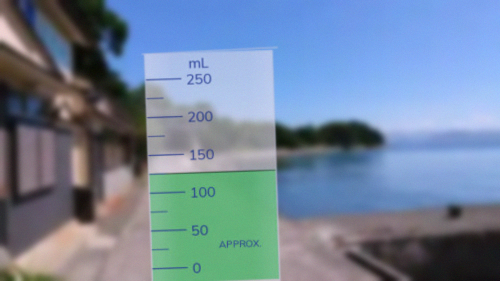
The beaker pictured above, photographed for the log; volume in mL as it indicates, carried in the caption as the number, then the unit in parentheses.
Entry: 125 (mL)
